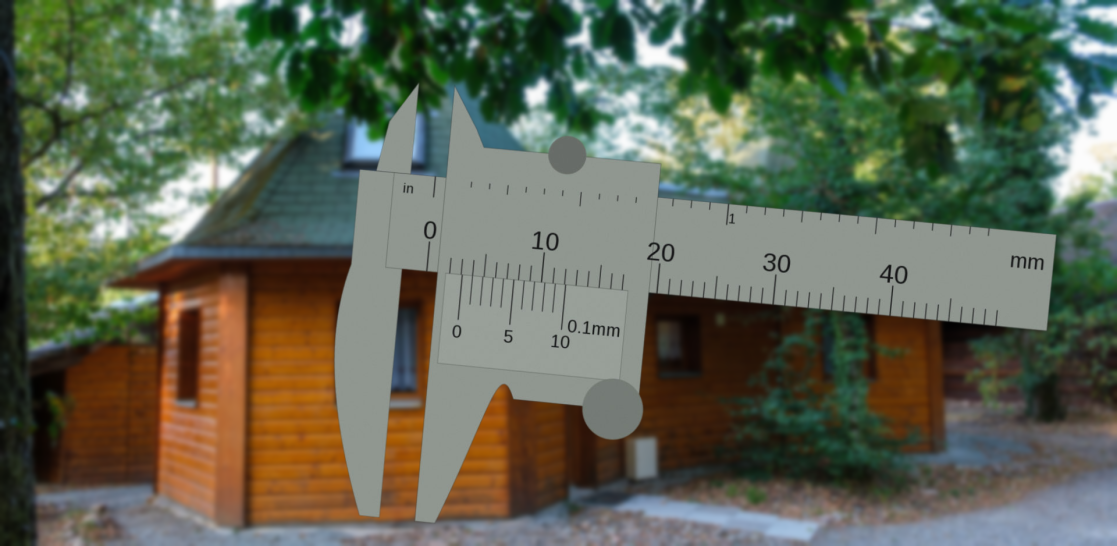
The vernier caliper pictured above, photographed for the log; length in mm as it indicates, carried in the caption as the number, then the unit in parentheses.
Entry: 3.1 (mm)
